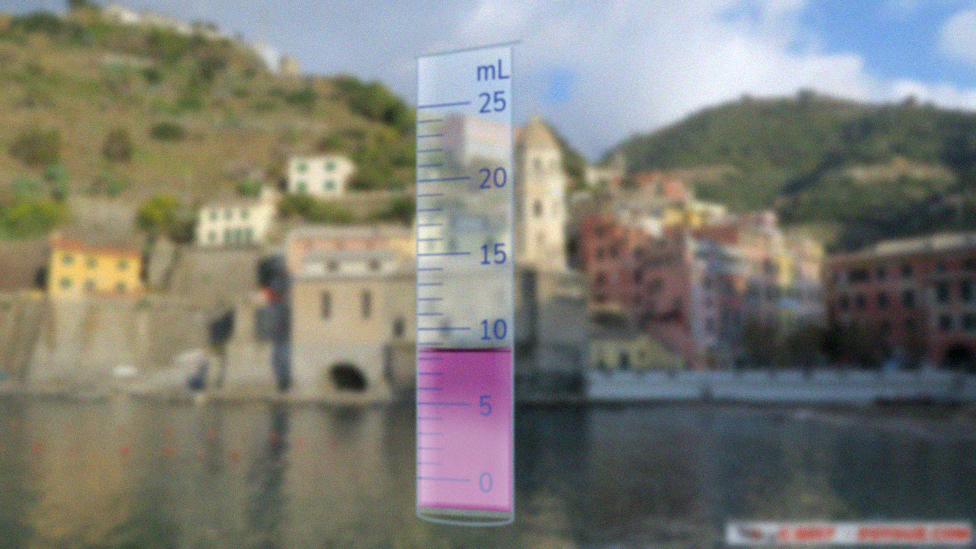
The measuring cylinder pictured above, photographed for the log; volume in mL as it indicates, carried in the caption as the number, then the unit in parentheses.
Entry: 8.5 (mL)
